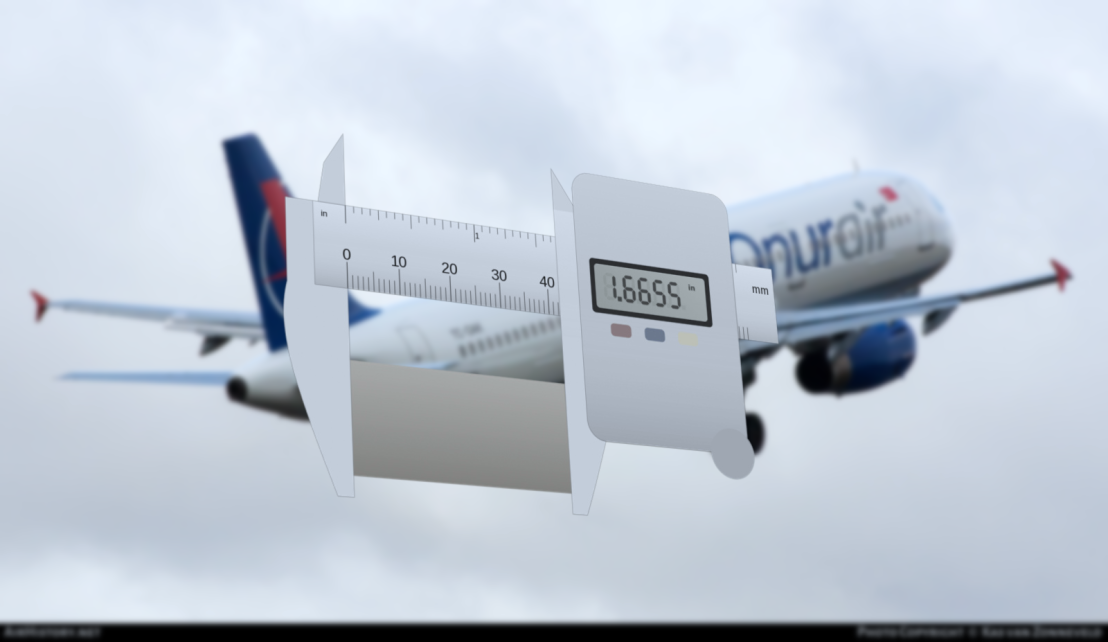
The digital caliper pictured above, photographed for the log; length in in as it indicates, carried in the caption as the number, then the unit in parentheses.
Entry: 1.6655 (in)
